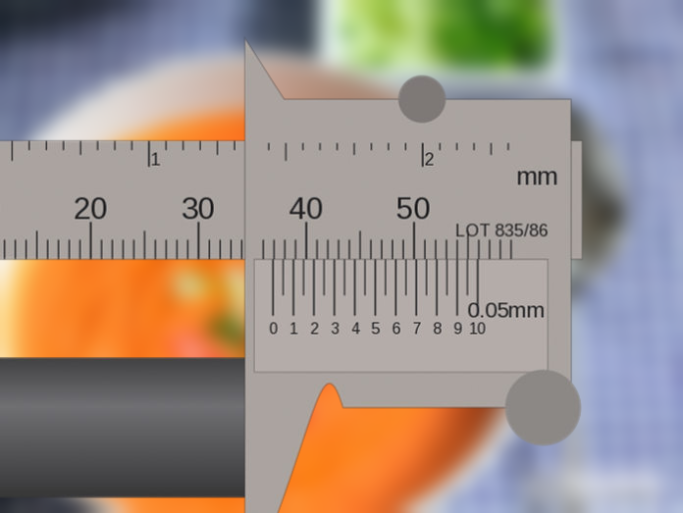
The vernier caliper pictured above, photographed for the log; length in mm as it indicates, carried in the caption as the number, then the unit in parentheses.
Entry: 36.9 (mm)
